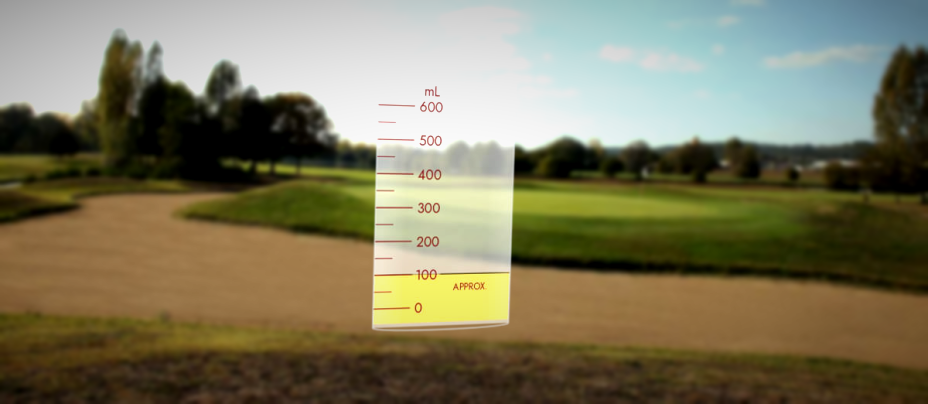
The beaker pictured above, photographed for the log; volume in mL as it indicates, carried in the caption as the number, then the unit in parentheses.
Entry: 100 (mL)
